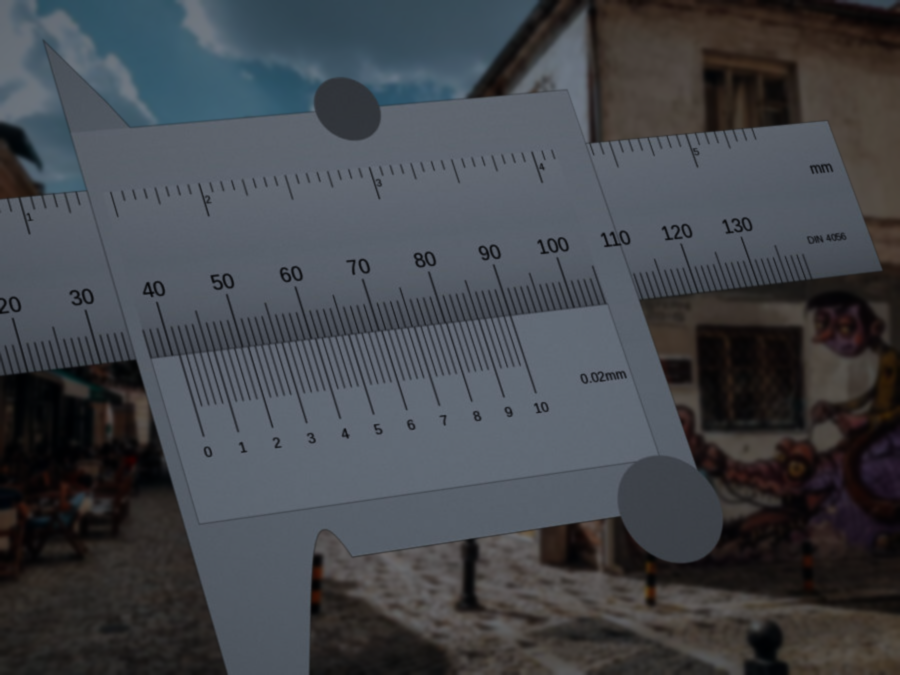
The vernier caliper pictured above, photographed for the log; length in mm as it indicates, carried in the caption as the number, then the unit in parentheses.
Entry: 41.0 (mm)
